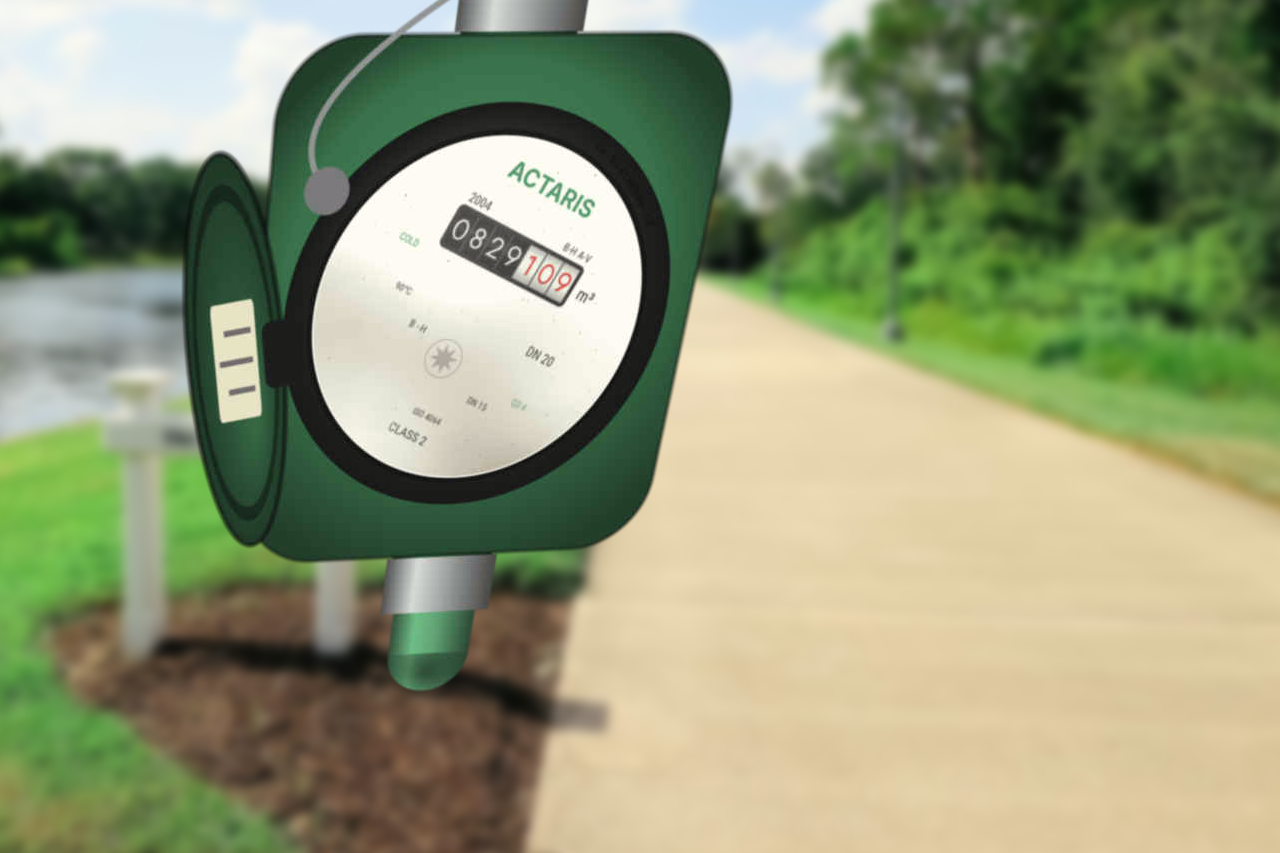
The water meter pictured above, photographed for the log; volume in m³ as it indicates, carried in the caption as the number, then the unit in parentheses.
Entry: 829.109 (m³)
